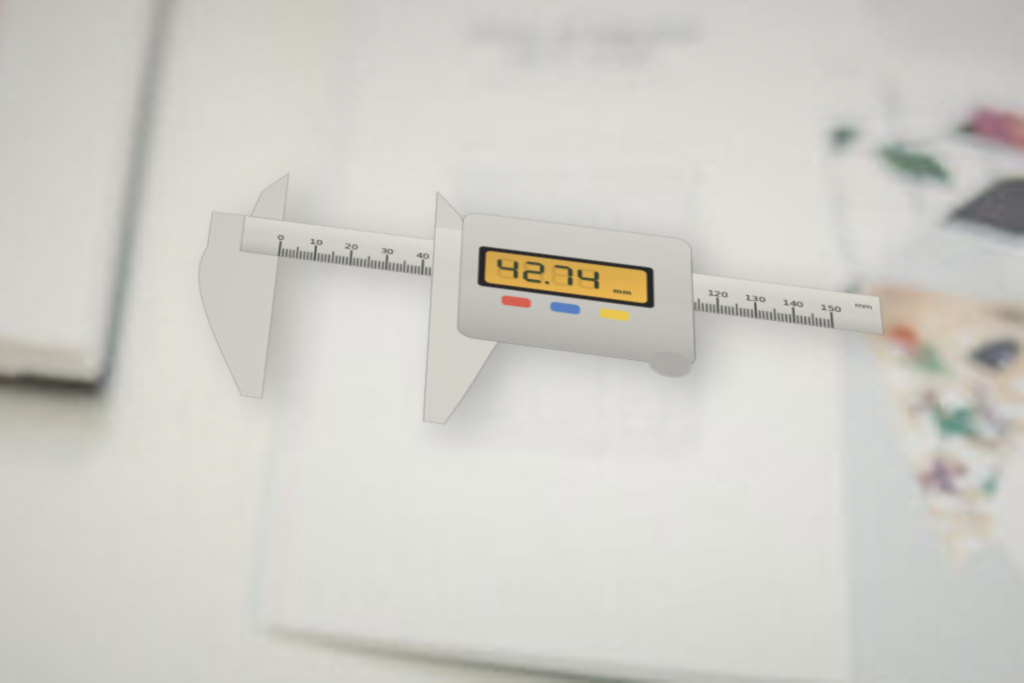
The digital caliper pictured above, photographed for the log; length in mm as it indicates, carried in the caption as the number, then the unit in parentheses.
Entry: 42.74 (mm)
